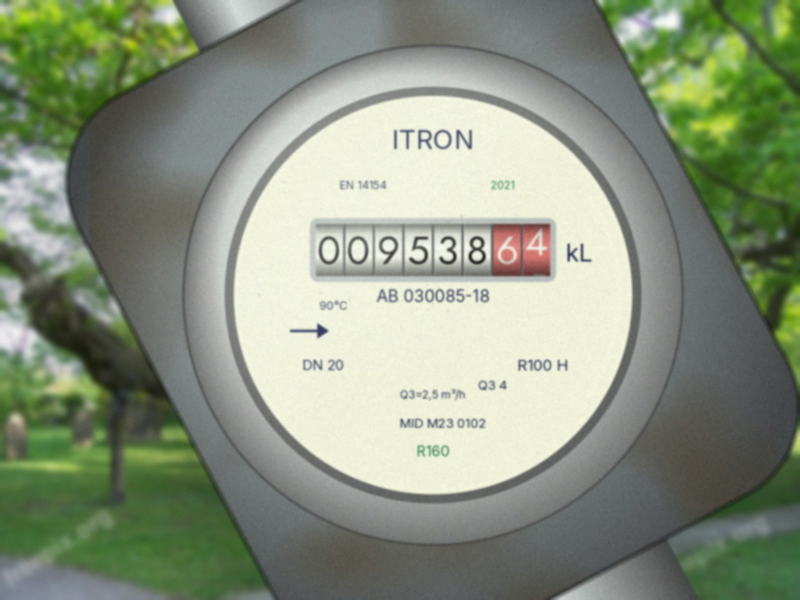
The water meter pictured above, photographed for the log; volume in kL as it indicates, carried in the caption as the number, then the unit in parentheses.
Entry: 9538.64 (kL)
